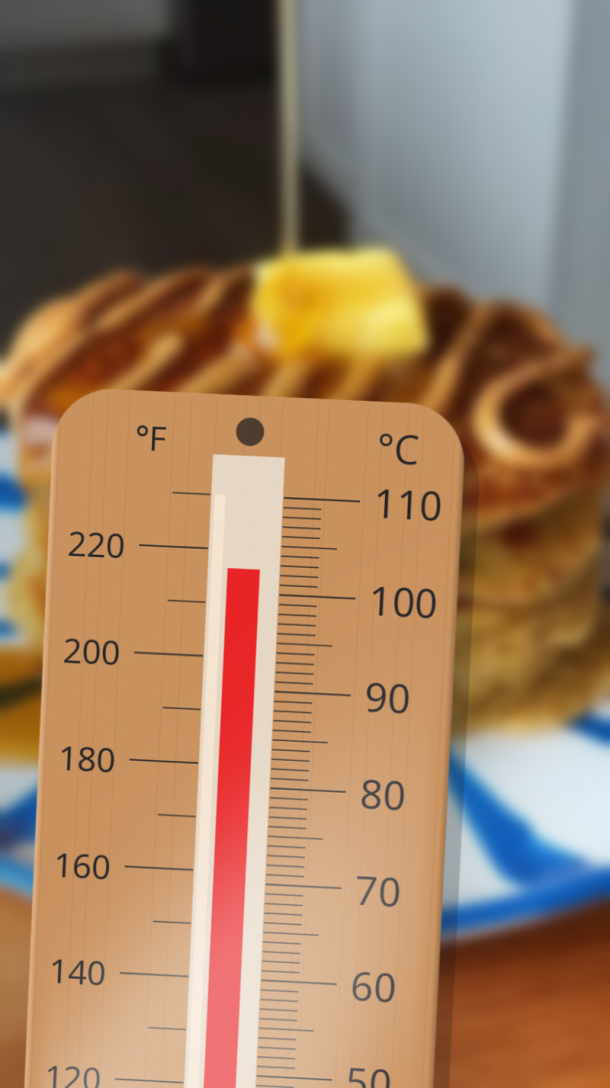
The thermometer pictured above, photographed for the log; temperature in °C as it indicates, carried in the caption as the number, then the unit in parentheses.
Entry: 102.5 (°C)
